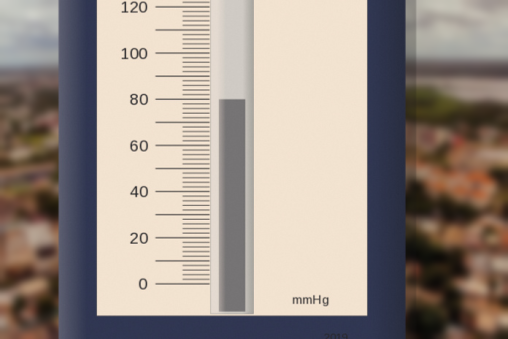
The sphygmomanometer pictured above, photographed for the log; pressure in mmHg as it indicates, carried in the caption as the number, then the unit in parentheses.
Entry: 80 (mmHg)
